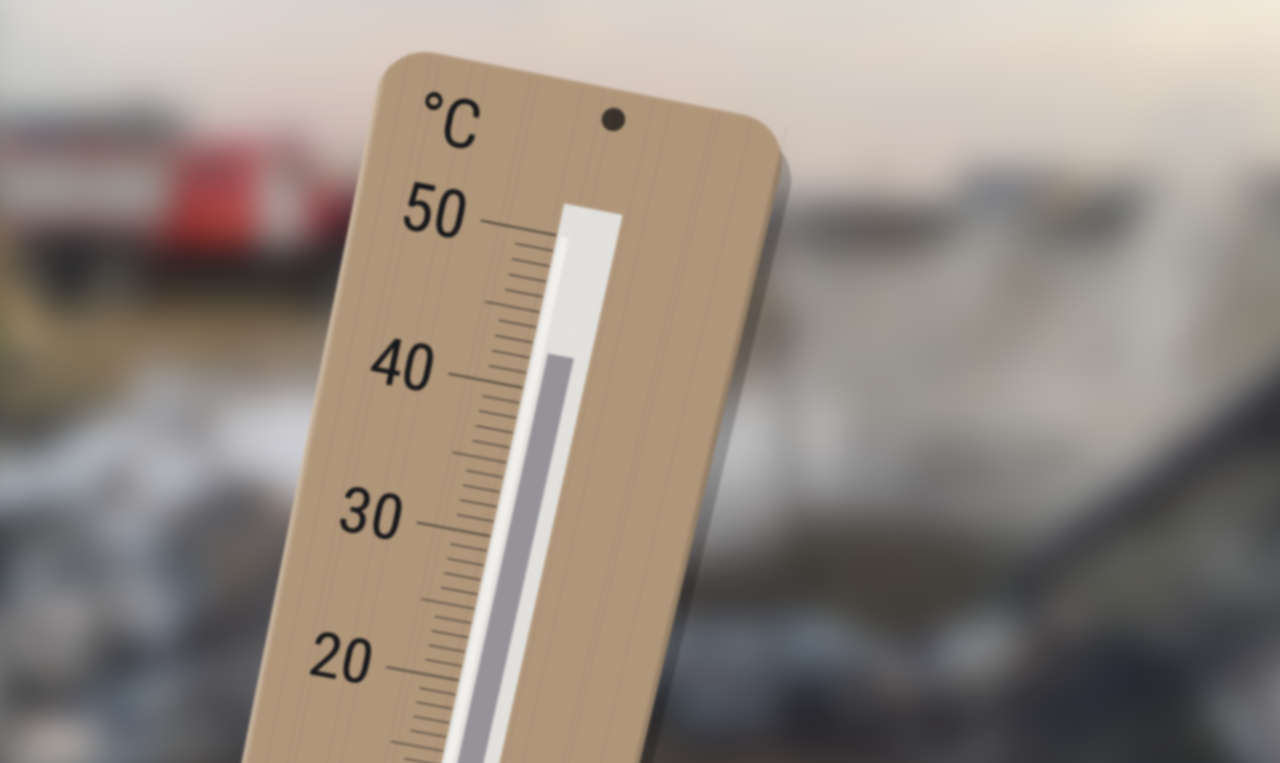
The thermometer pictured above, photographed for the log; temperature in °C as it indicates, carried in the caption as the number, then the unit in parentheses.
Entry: 42.5 (°C)
